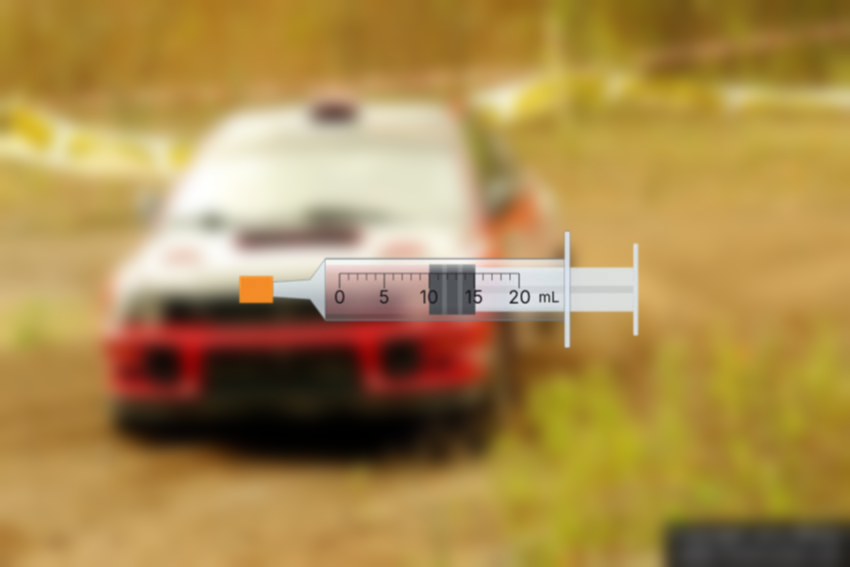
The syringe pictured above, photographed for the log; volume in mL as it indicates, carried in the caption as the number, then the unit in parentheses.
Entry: 10 (mL)
